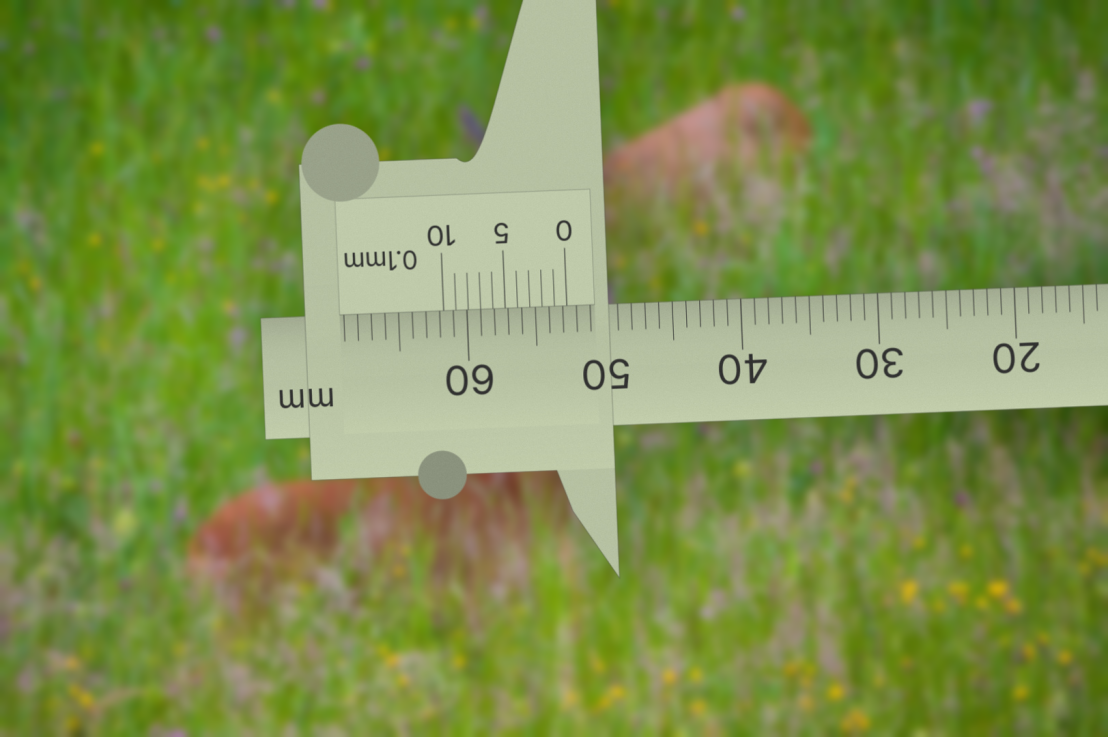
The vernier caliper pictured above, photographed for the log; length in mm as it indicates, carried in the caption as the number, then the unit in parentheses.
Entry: 52.7 (mm)
